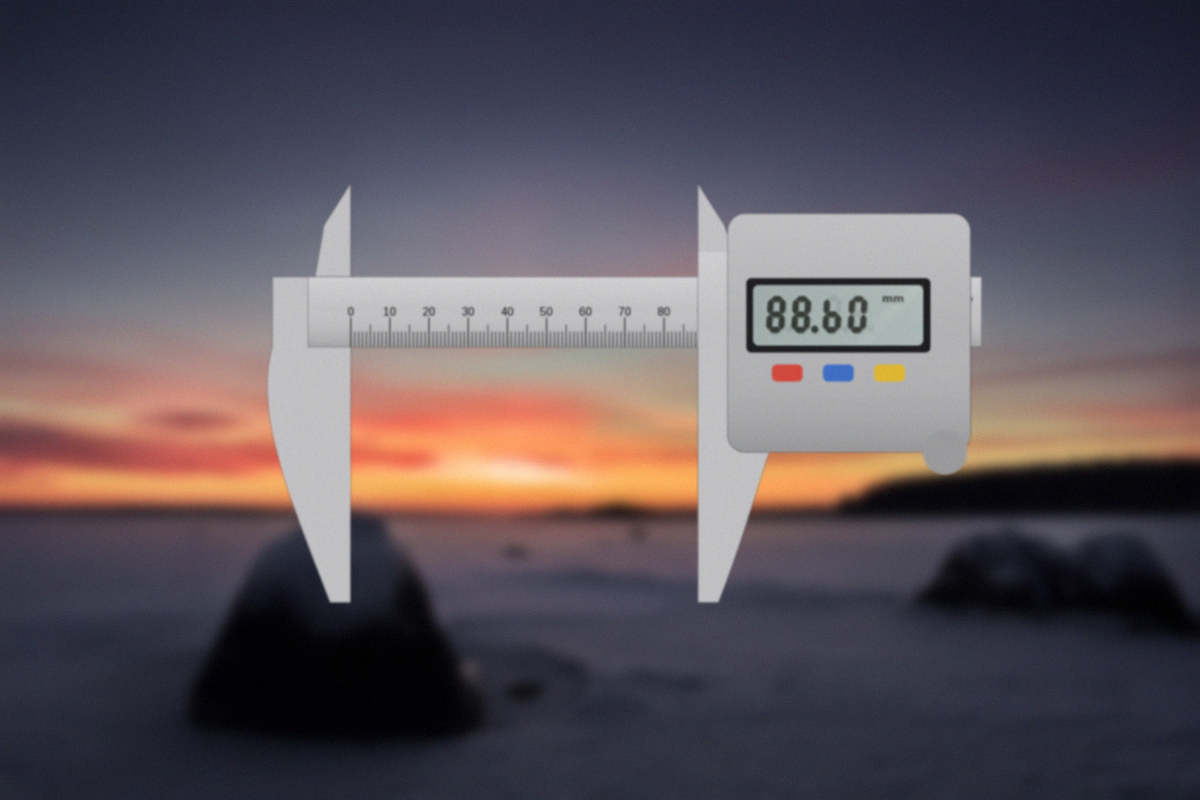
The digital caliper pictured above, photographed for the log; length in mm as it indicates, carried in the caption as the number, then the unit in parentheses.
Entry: 88.60 (mm)
